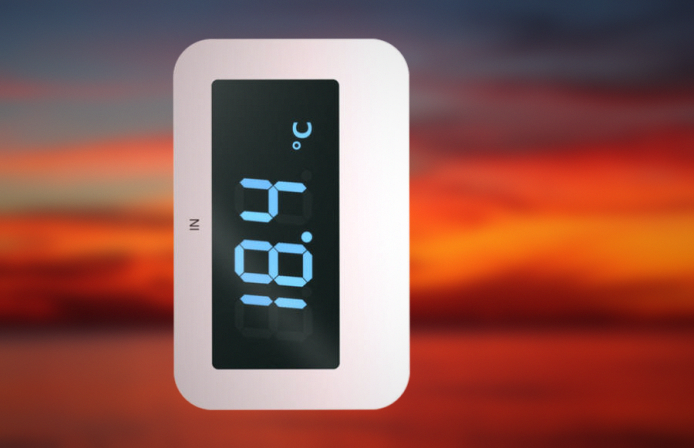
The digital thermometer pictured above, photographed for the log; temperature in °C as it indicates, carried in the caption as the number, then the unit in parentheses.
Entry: 18.4 (°C)
